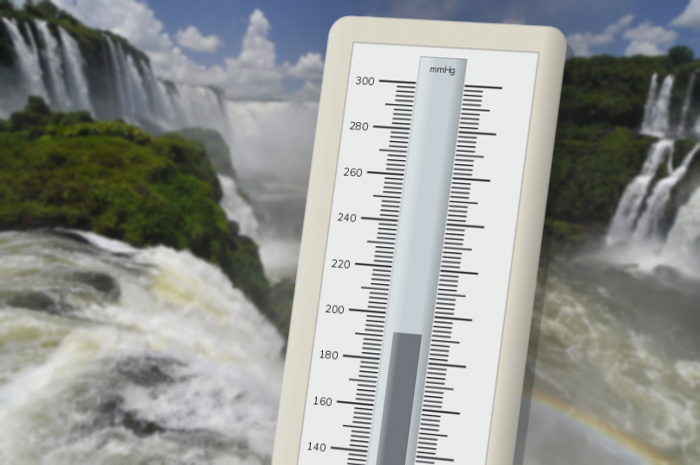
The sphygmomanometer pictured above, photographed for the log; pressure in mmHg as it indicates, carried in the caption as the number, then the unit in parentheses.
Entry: 192 (mmHg)
